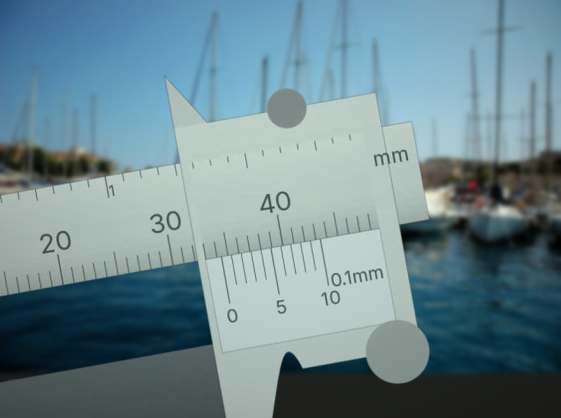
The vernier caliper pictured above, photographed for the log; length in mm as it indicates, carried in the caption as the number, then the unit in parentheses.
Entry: 34.4 (mm)
